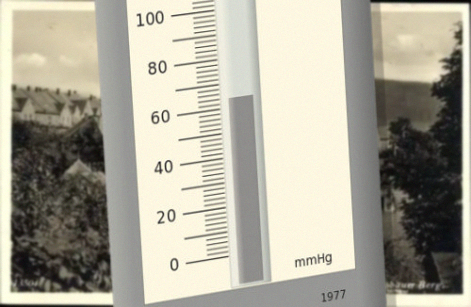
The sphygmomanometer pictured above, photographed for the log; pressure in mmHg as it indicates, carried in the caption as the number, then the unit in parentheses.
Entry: 64 (mmHg)
